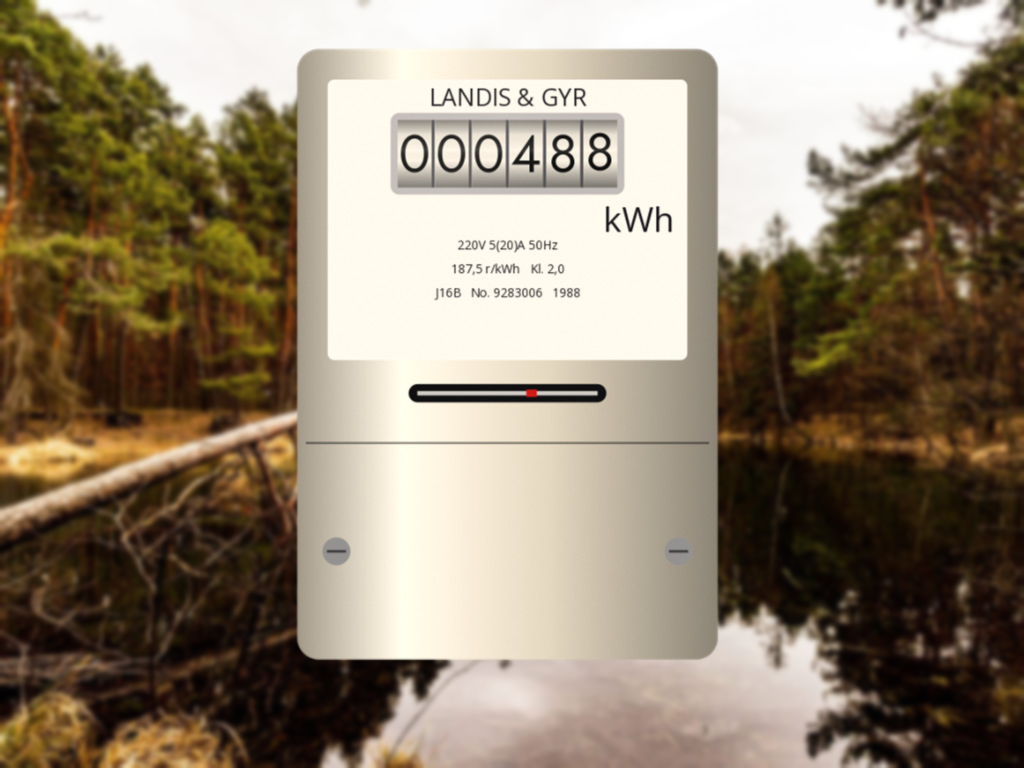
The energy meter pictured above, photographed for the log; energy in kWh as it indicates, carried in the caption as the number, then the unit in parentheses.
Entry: 488 (kWh)
